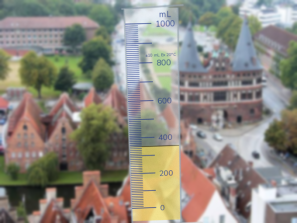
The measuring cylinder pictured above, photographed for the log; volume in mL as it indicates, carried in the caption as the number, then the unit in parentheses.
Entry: 350 (mL)
